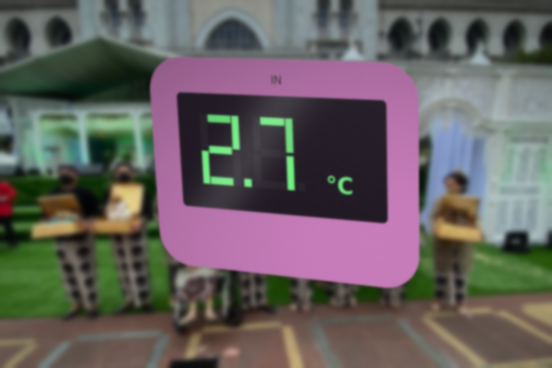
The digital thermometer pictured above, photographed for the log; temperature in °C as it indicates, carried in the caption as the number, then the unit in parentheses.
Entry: 2.7 (°C)
